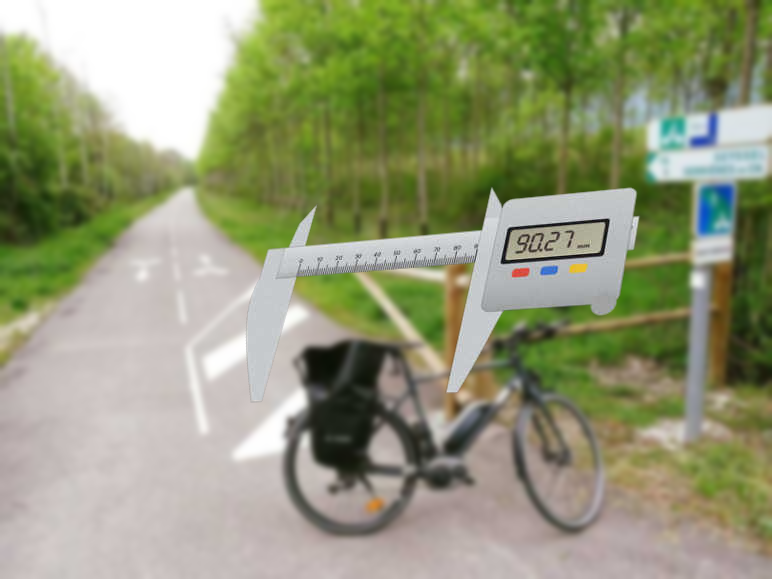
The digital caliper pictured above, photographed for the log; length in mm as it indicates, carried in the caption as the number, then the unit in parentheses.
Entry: 90.27 (mm)
